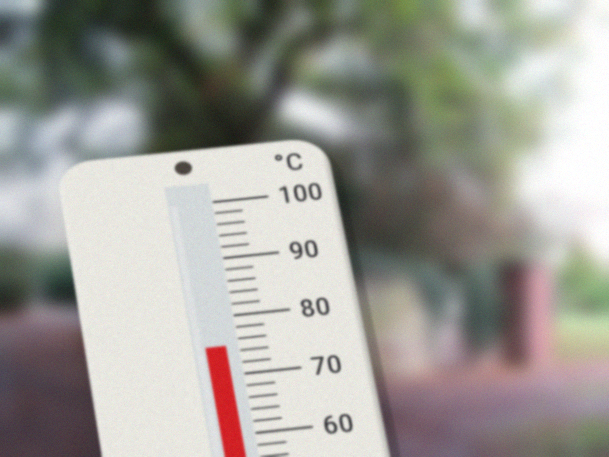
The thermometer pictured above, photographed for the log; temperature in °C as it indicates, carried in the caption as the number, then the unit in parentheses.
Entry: 75 (°C)
